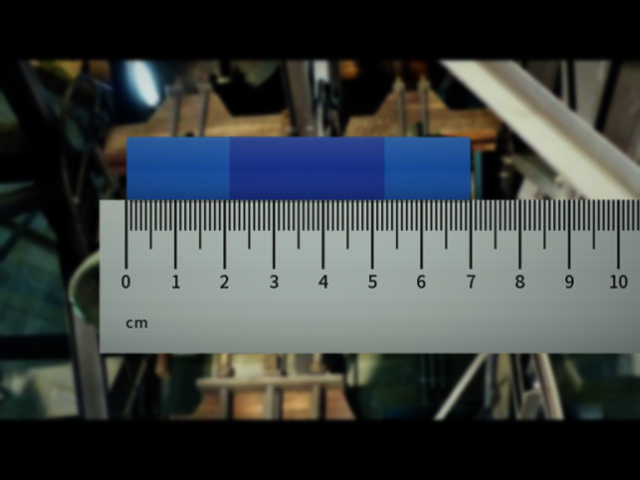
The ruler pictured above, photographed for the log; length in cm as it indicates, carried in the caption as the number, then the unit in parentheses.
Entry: 7 (cm)
